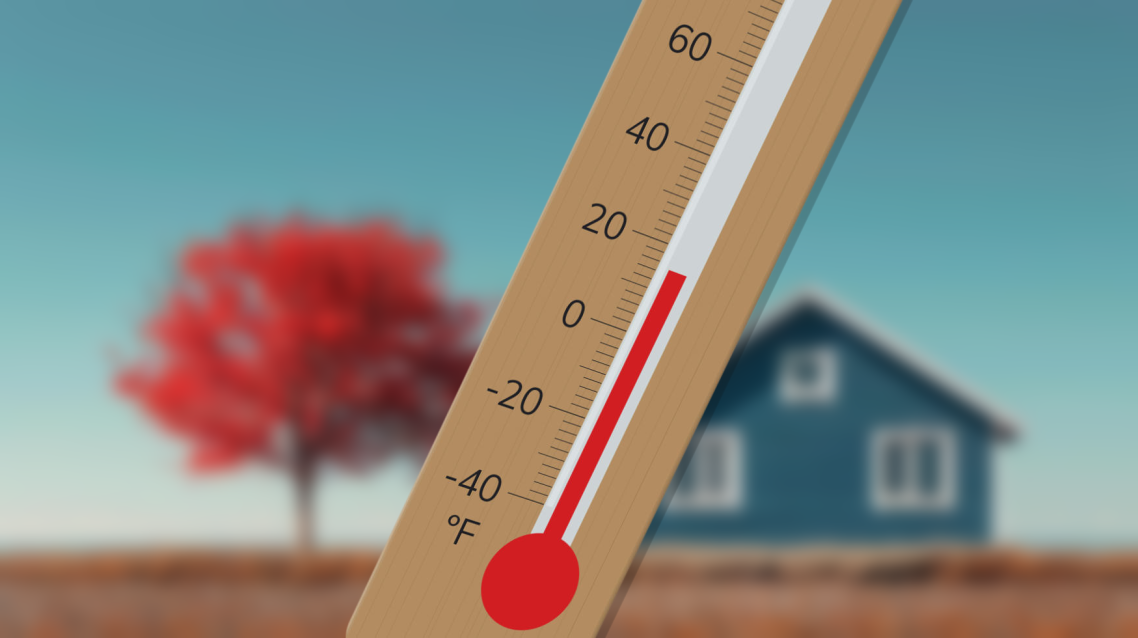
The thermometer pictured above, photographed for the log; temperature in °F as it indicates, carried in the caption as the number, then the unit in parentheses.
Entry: 15 (°F)
